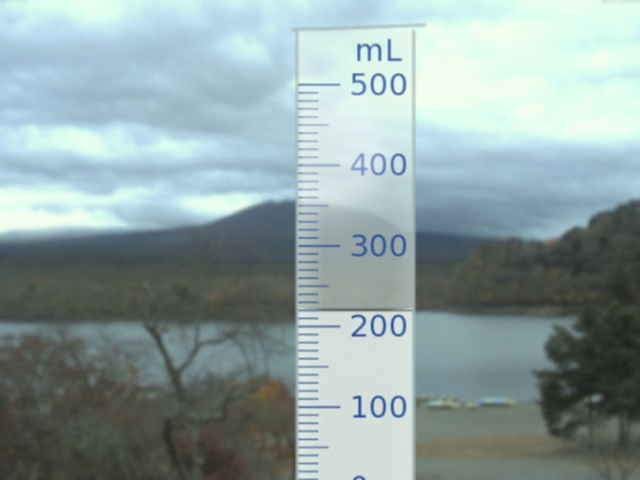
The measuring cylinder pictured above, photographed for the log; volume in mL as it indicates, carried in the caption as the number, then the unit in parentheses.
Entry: 220 (mL)
